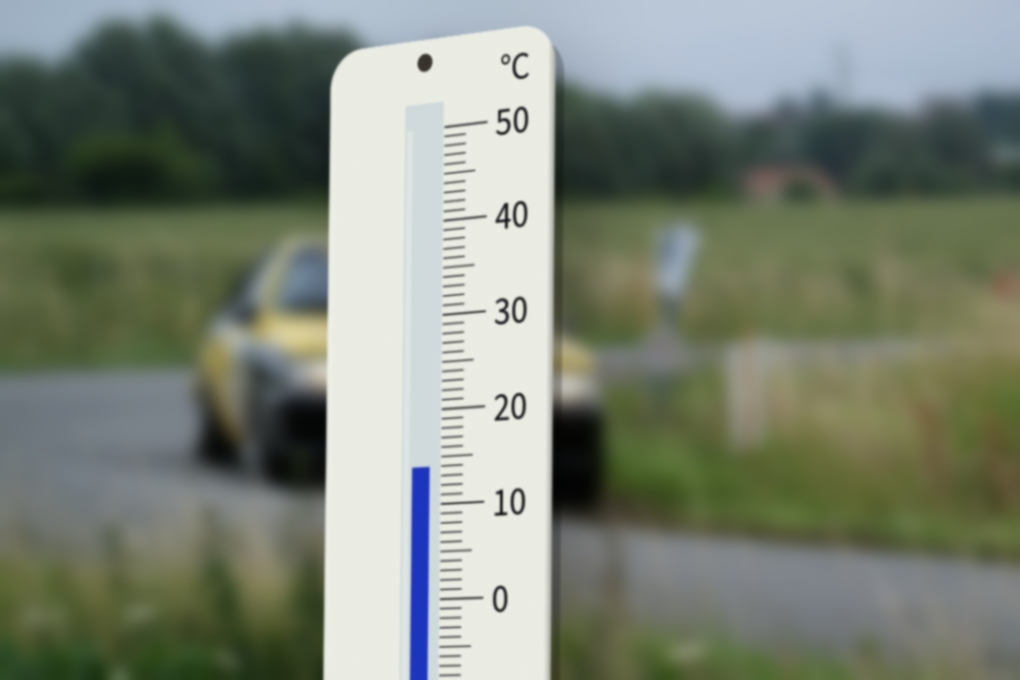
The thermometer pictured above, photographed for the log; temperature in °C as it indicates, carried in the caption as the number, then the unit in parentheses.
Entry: 14 (°C)
